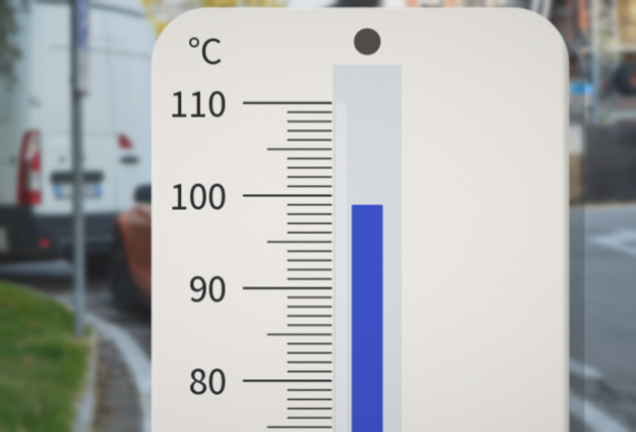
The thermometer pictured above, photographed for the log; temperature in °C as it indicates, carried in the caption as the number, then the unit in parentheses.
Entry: 99 (°C)
